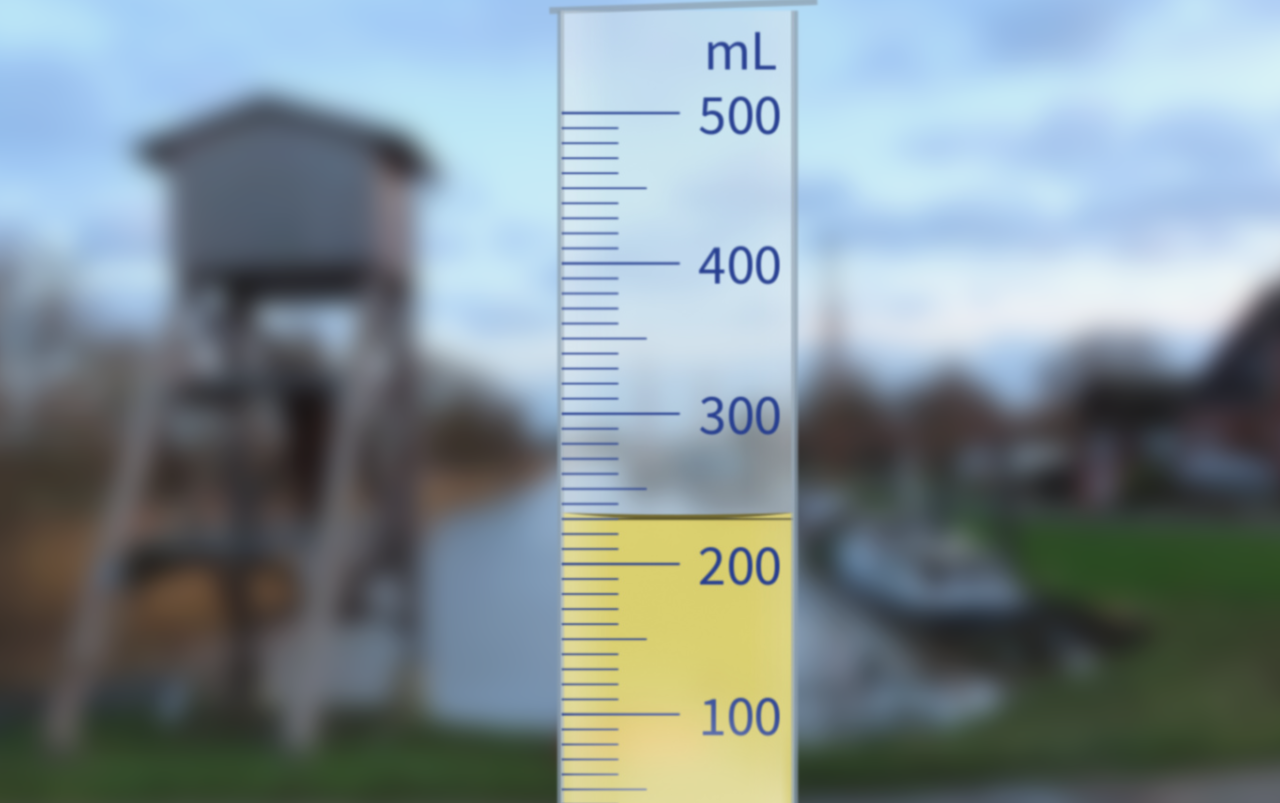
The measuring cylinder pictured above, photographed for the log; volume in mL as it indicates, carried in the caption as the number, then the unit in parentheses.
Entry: 230 (mL)
